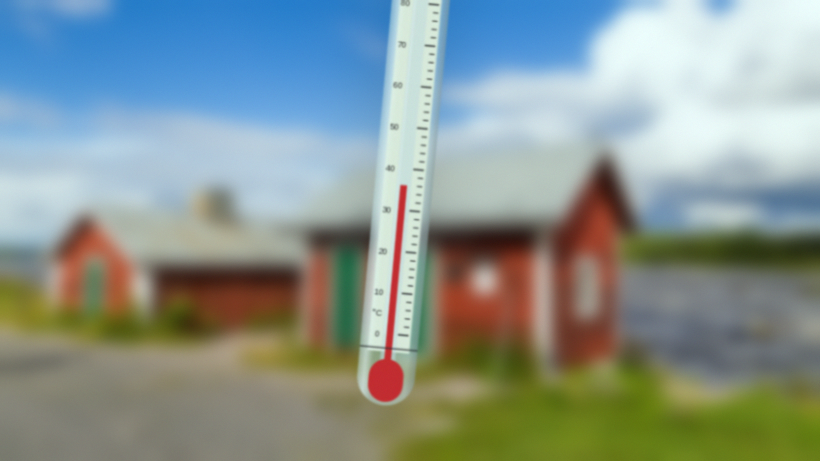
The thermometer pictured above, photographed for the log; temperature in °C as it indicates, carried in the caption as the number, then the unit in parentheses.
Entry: 36 (°C)
